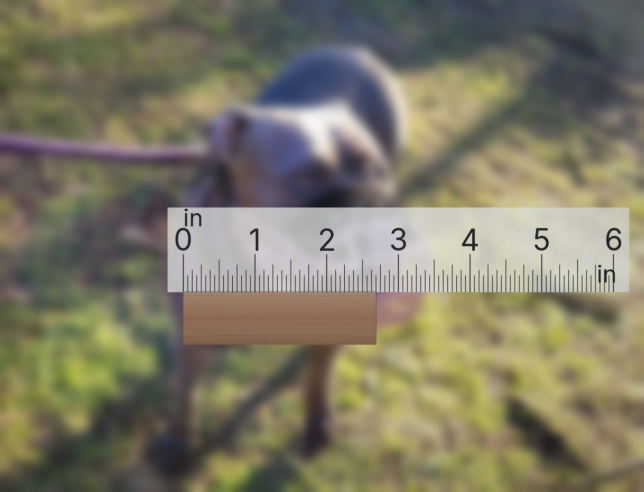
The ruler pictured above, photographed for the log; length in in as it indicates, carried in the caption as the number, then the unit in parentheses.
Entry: 2.6875 (in)
